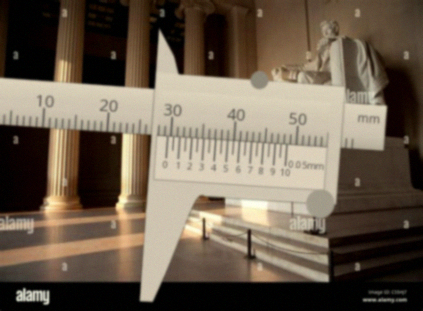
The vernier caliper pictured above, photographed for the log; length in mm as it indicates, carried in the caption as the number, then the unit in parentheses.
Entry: 29.5 (mm)
